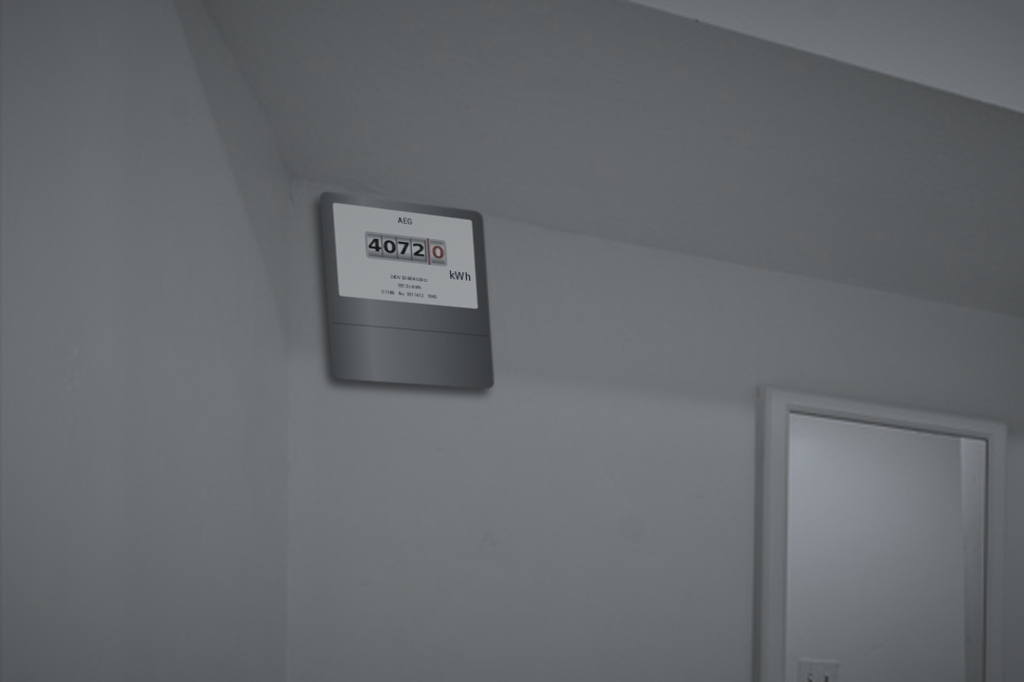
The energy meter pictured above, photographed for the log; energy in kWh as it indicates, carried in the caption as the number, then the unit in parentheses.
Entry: 4072.0 (kWh)
